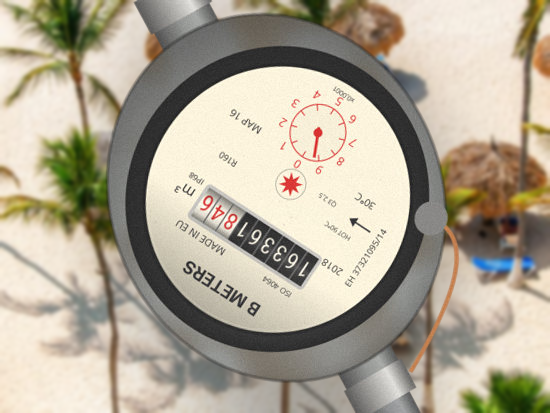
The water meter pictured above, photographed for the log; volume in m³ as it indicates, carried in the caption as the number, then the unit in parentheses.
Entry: 163361.8459 (m³)
